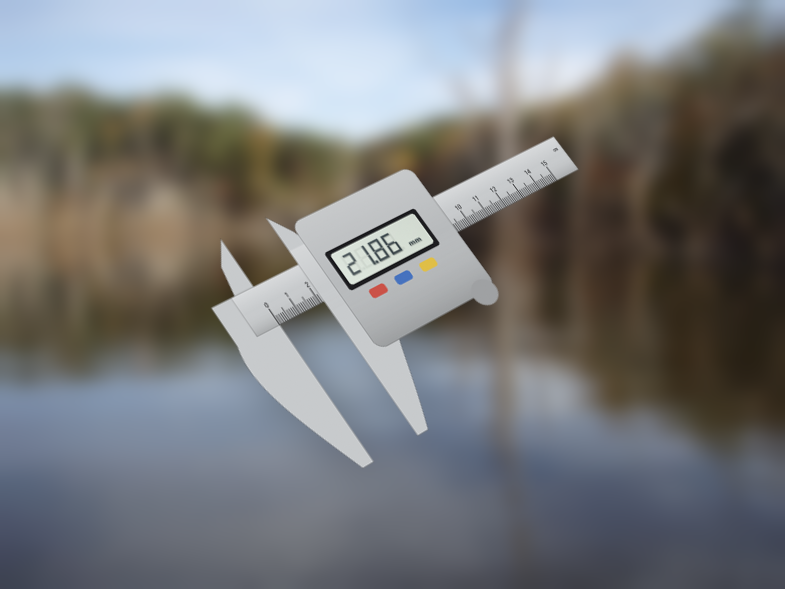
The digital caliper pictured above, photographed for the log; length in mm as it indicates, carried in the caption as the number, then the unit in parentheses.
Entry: 21.86 (mm)
